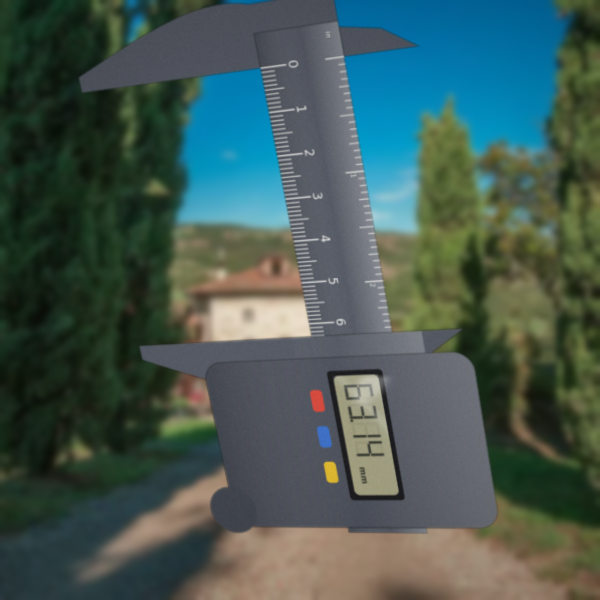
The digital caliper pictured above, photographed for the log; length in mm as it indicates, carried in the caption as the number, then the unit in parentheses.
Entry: 63.14 (mm)
